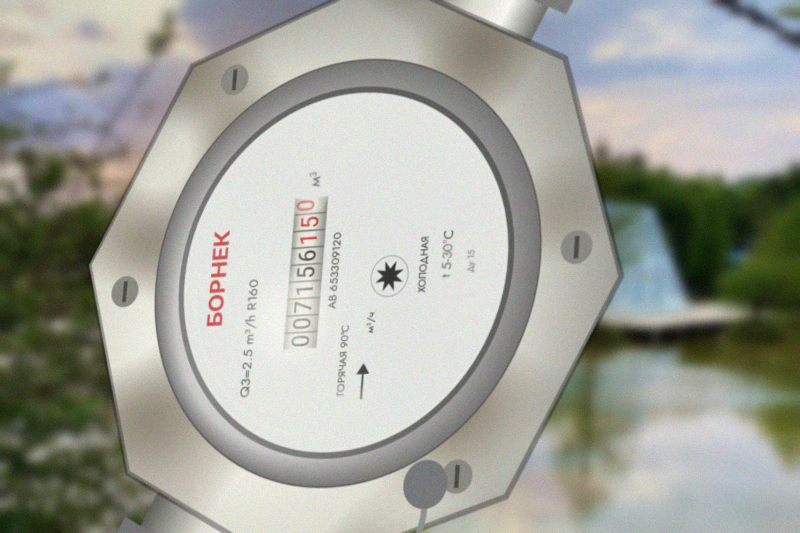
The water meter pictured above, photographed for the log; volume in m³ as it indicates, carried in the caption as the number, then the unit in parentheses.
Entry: 7156.150 (m³)
